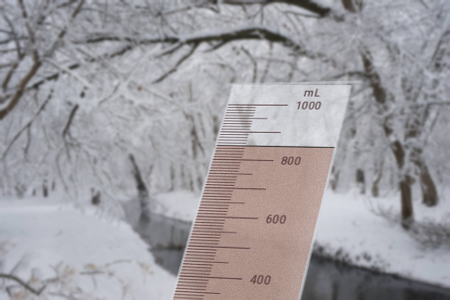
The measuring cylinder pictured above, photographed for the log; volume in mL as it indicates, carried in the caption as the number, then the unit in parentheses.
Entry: 850 (mL)
